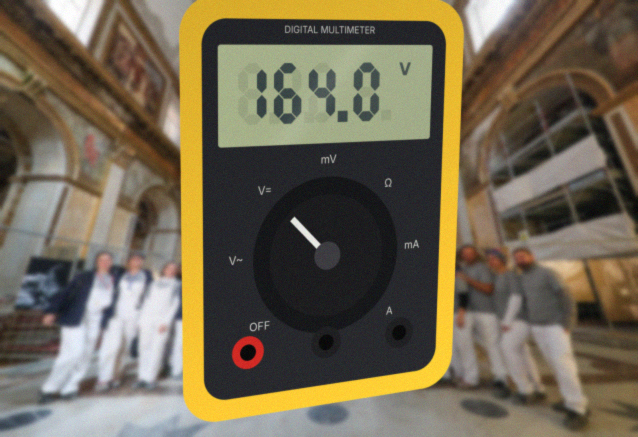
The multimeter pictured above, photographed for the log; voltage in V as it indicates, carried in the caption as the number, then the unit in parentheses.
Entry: 164.0 (V)
